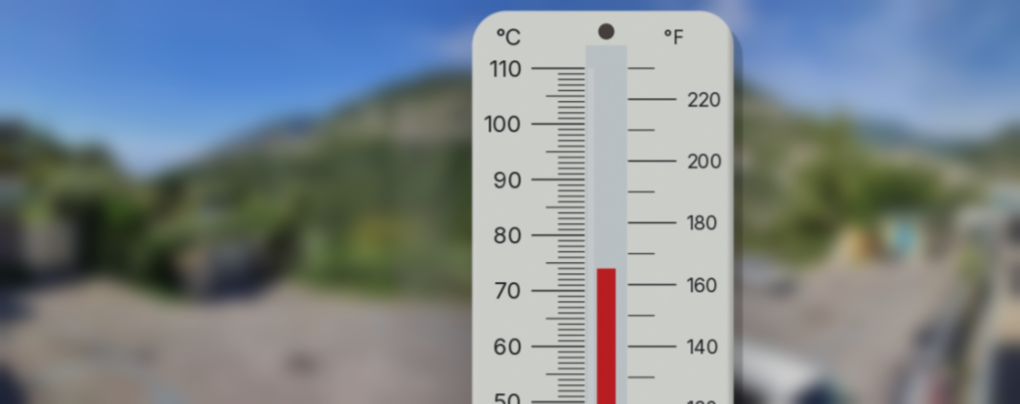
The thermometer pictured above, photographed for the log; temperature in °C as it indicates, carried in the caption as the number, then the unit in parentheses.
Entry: 74 (°C)
